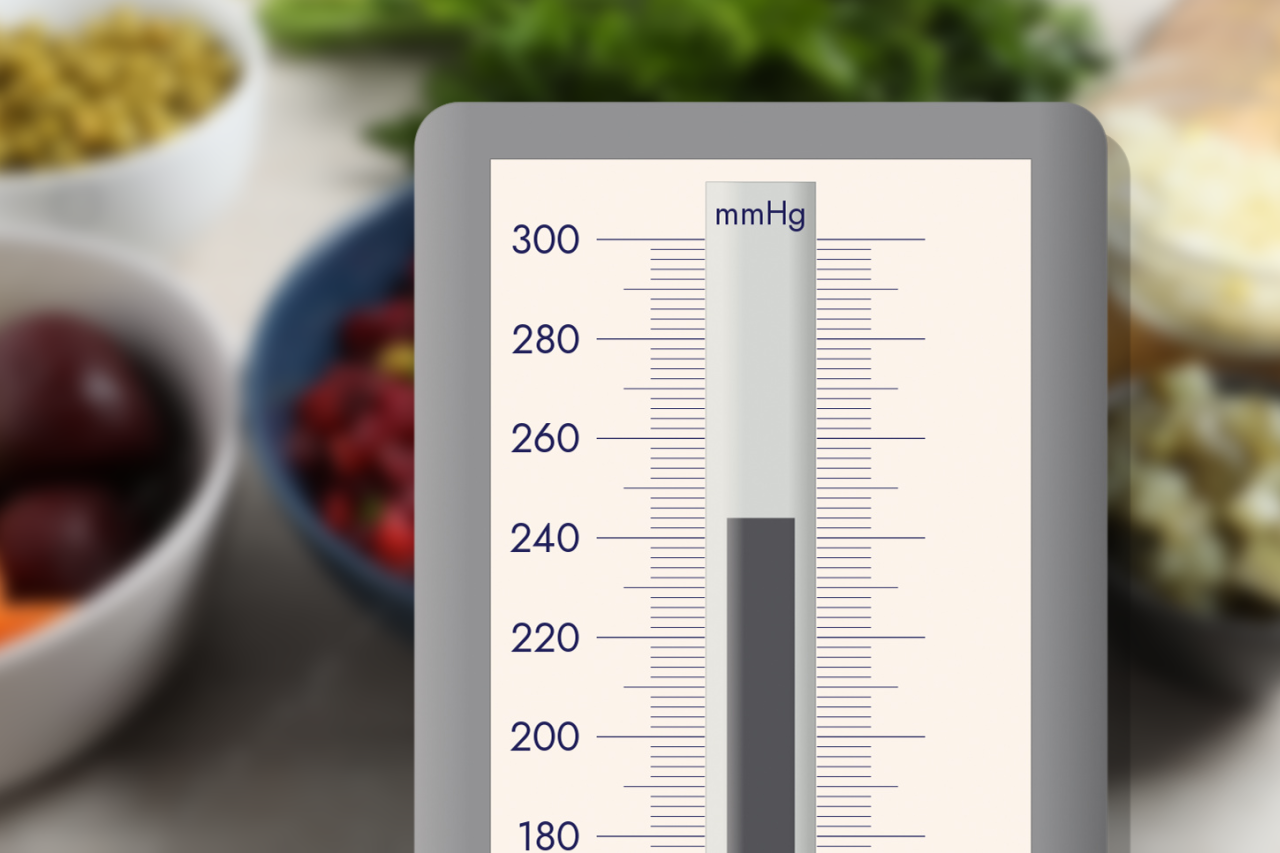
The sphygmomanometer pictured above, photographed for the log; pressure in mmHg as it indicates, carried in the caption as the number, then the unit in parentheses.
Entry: 244 (mmHg)
